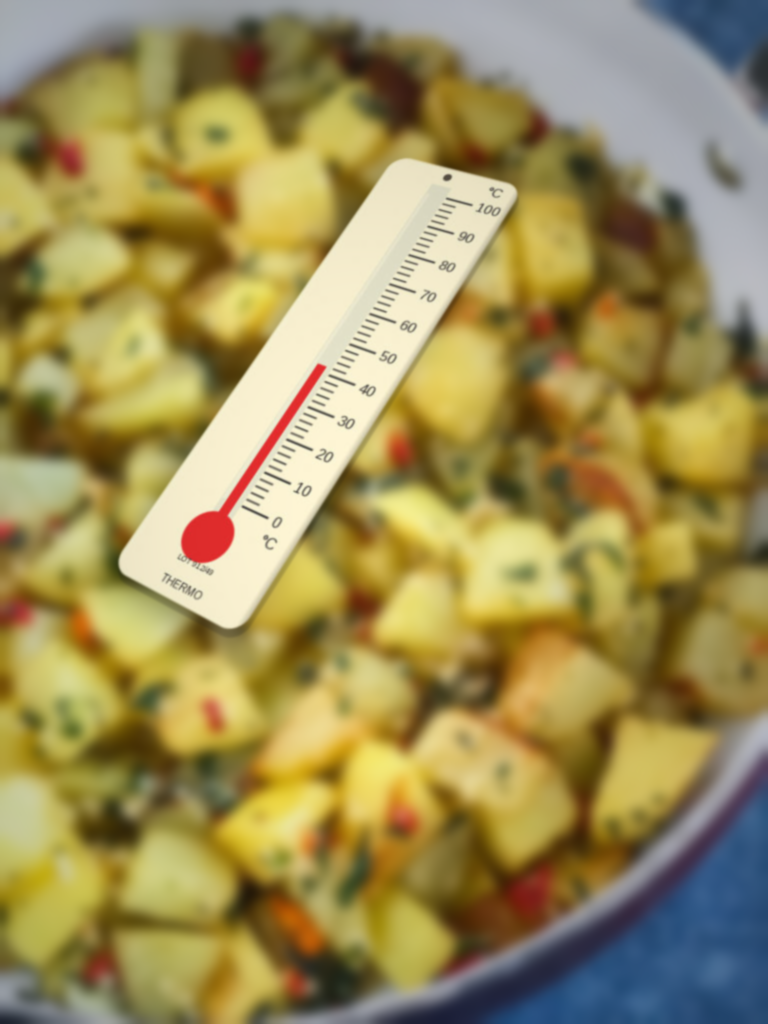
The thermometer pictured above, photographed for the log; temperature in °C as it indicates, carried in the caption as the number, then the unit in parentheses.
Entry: 42 (°C)
